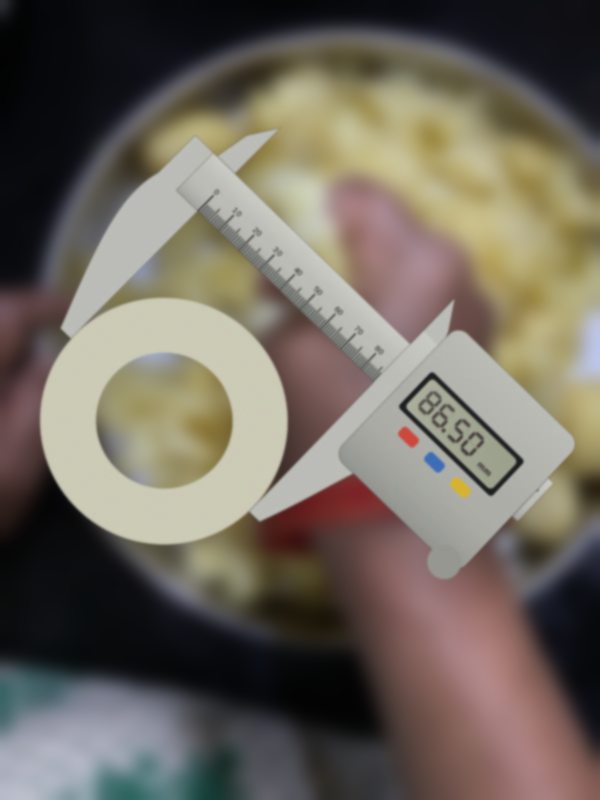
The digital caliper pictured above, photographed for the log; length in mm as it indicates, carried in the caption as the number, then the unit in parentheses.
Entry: 86.50 (mm)
